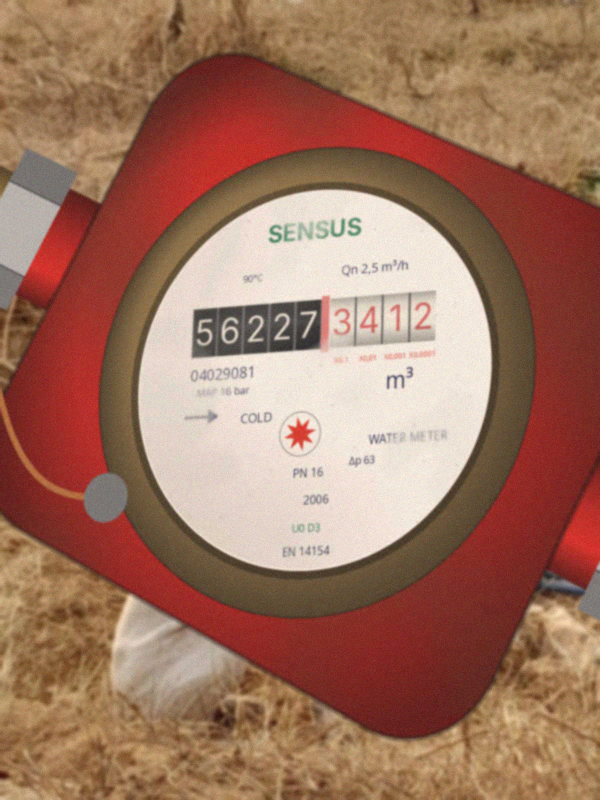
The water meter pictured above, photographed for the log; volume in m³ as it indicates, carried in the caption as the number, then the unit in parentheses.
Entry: 56227.3412 (m³)
